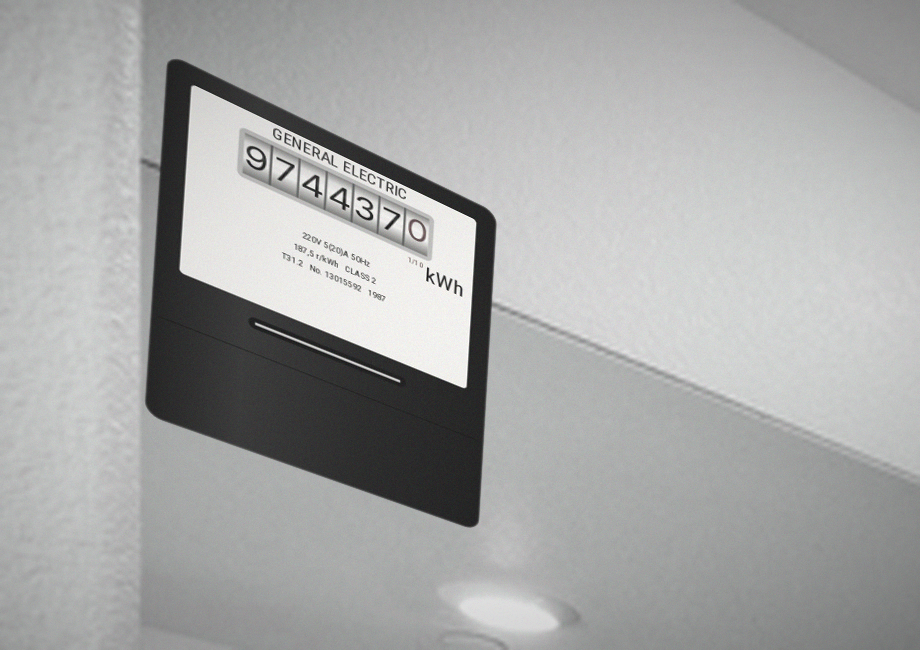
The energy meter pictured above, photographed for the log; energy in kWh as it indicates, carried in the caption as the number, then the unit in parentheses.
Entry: 974437.0 (kWh)
